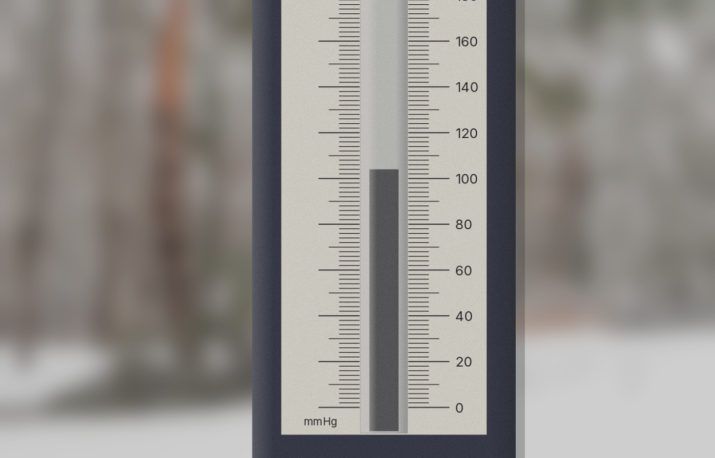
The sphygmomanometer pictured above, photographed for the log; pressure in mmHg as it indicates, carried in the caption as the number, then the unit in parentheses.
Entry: 104 (mmHg)
